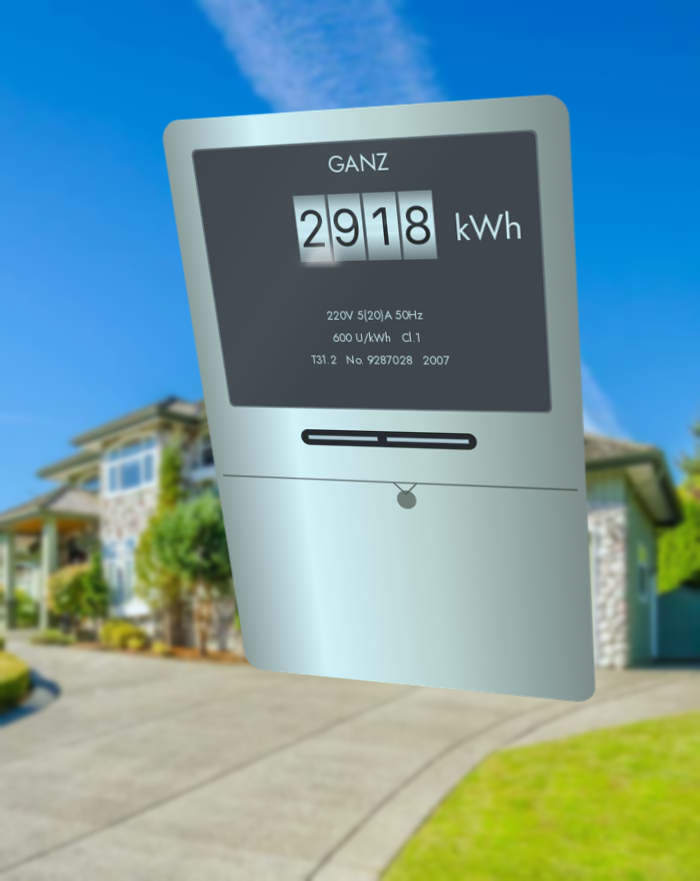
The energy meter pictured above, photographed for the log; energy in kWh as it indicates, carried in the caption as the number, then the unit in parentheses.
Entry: 2918 (kWh)
